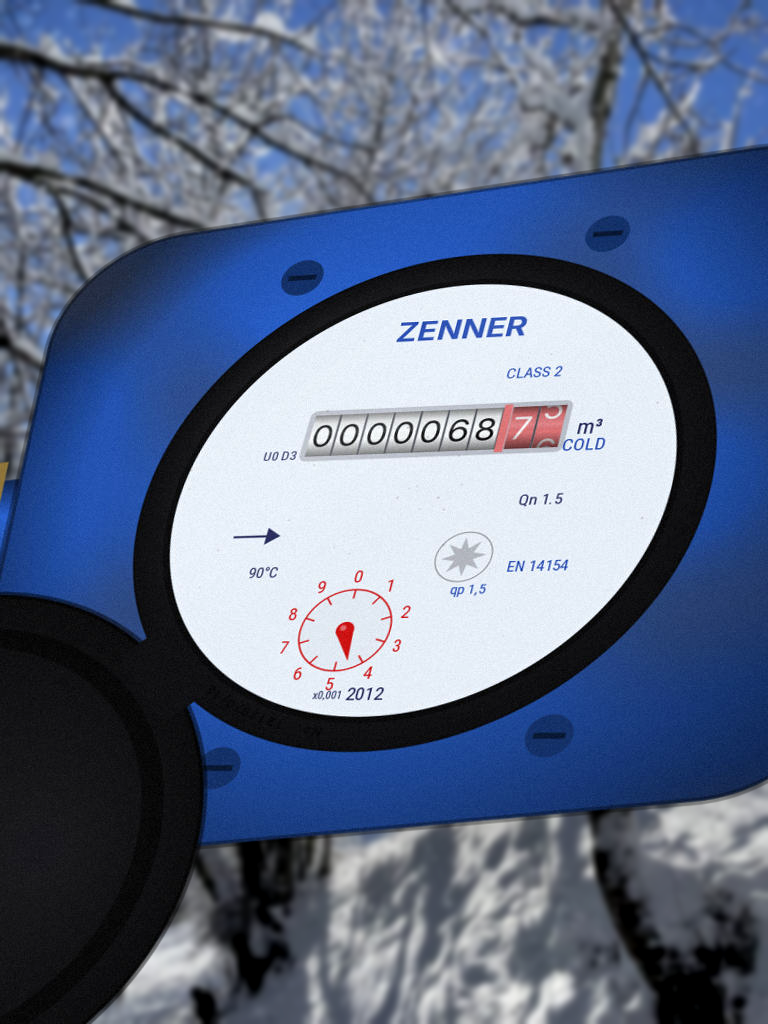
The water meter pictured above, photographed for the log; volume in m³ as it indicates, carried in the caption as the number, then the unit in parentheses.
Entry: 68.754 (m³)
